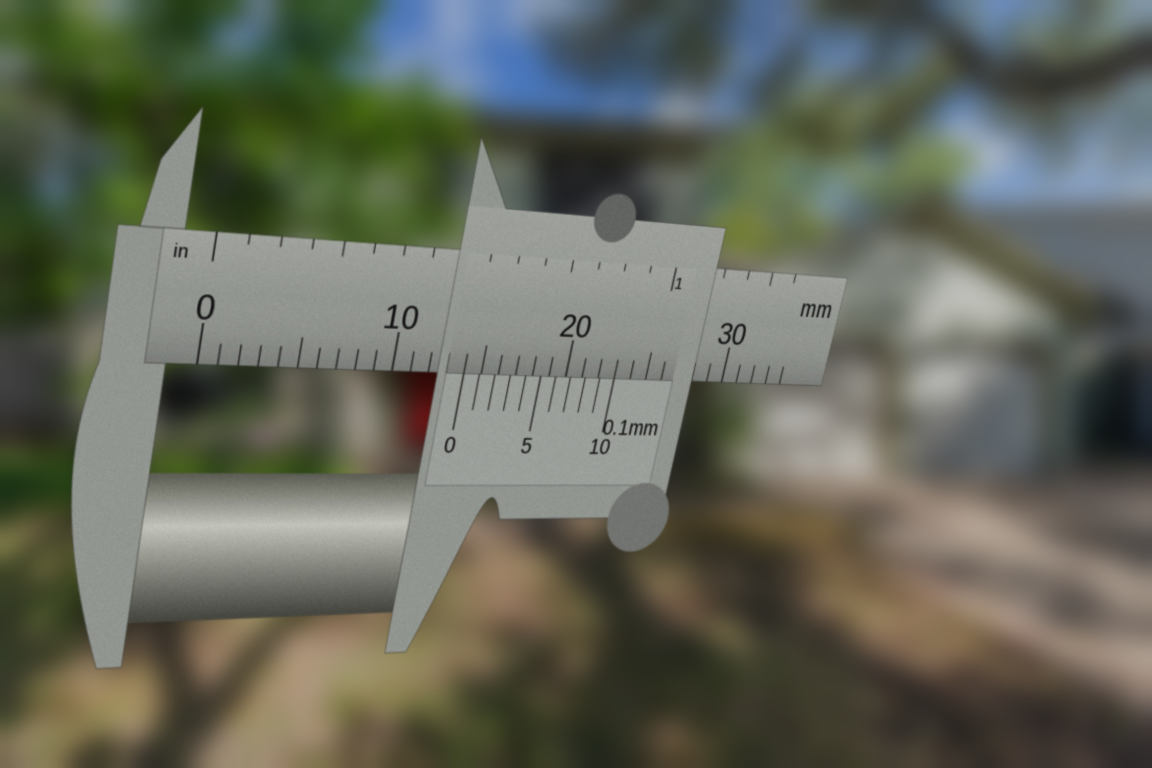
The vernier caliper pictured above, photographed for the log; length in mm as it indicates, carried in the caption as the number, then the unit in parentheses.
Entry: 14.0 (mm)
